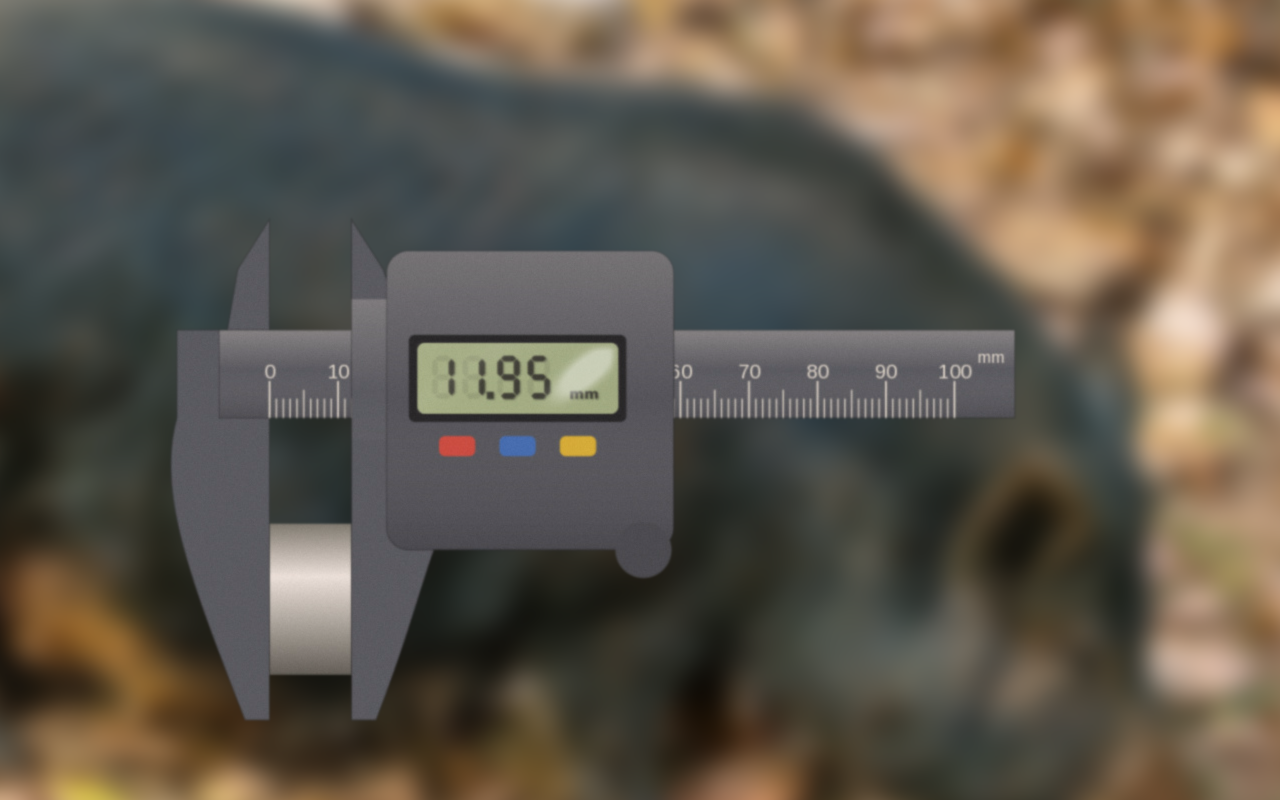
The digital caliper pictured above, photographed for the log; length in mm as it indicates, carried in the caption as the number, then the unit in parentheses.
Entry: 11.95 (mm)
